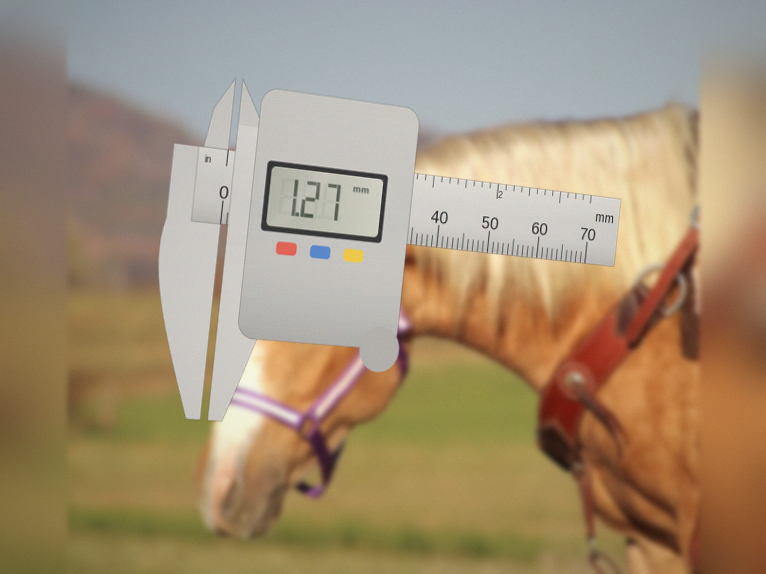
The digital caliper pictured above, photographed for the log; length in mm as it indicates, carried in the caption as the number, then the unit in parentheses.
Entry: 1.27 (mm)
